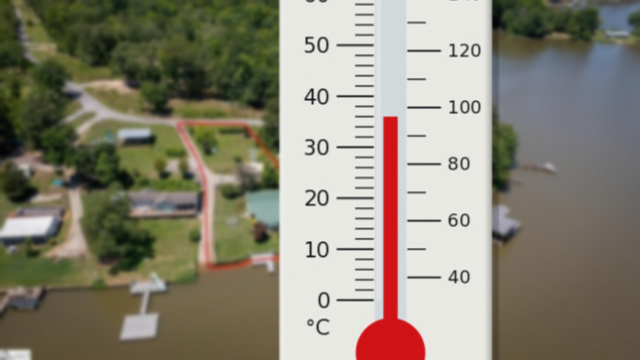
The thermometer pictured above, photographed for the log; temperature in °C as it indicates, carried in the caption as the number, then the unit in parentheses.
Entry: 36 (°C)
